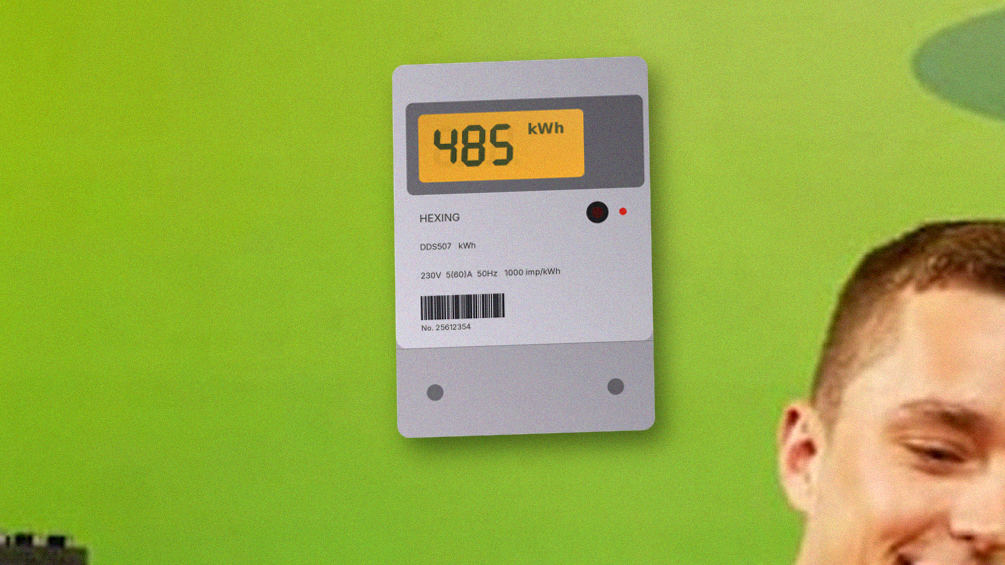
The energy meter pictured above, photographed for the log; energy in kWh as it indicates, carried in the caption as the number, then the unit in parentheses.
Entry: 485 (kWh)
